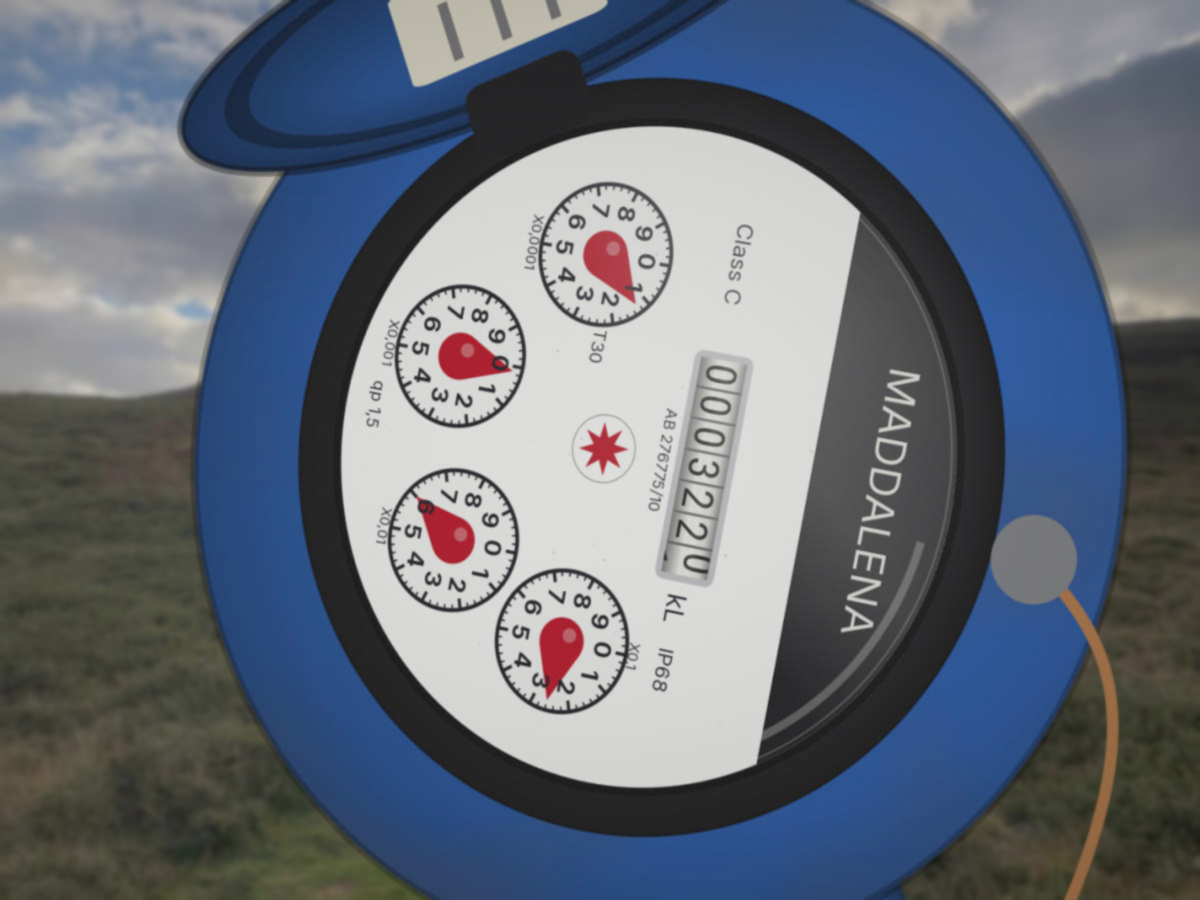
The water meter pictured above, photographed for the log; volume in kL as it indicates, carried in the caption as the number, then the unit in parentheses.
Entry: 3220.2601 (kL)
